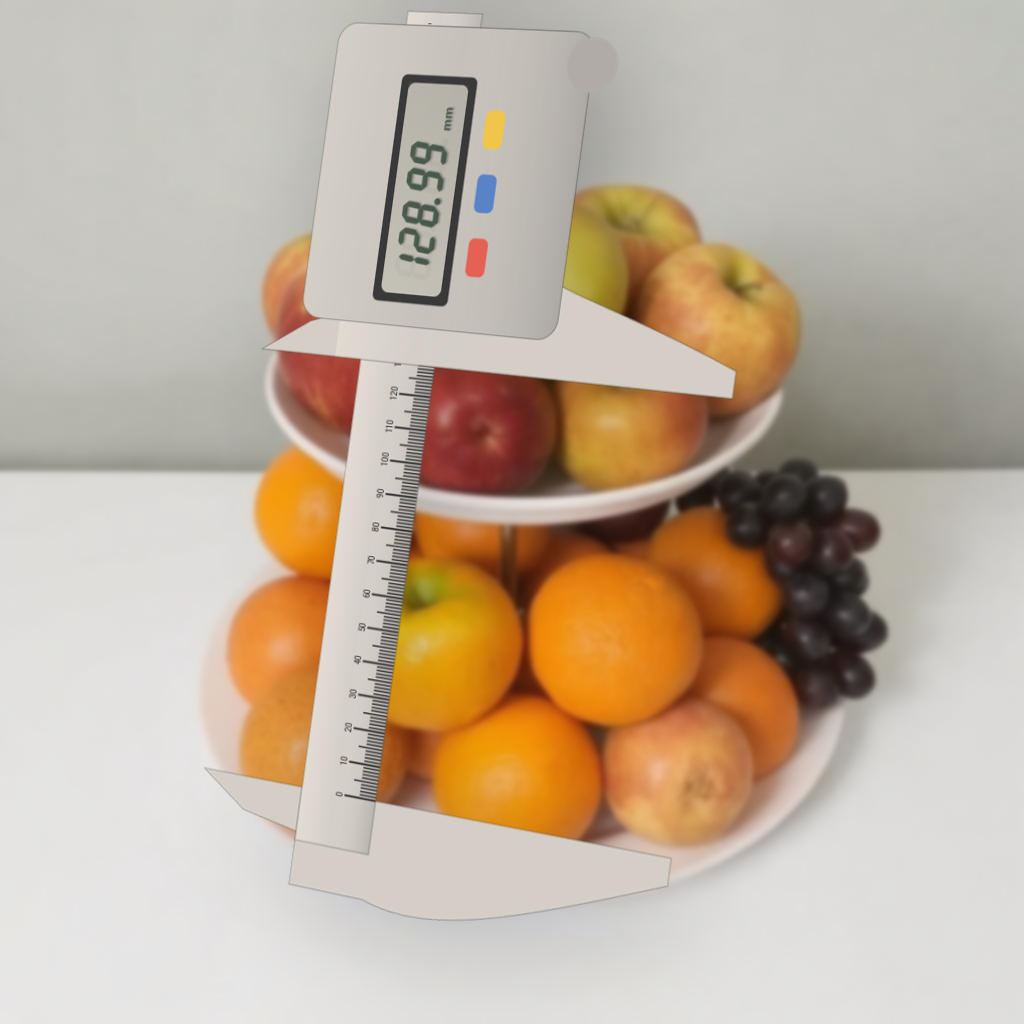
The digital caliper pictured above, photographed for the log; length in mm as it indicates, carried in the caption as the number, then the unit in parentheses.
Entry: 128.99 (mm)
